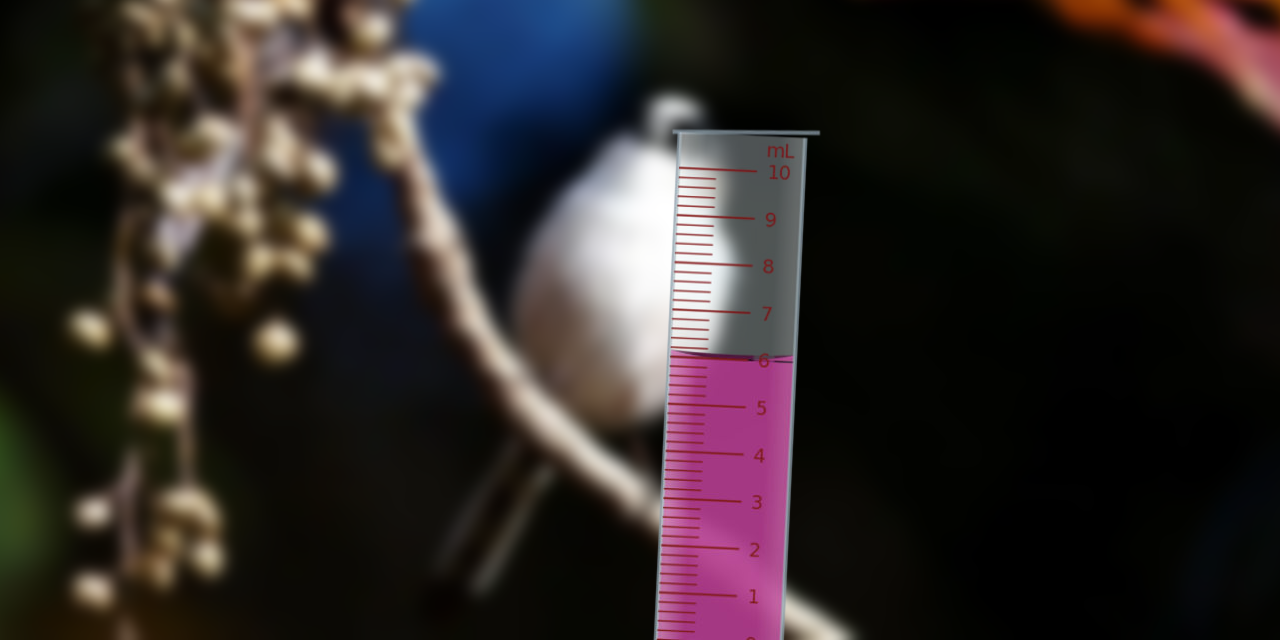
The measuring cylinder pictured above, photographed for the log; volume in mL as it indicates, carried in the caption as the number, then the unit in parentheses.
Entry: 6 (mL)
